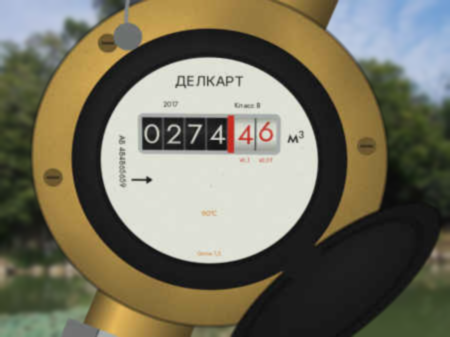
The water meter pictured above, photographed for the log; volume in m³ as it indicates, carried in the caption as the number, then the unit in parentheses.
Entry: 274.46 (m³)
